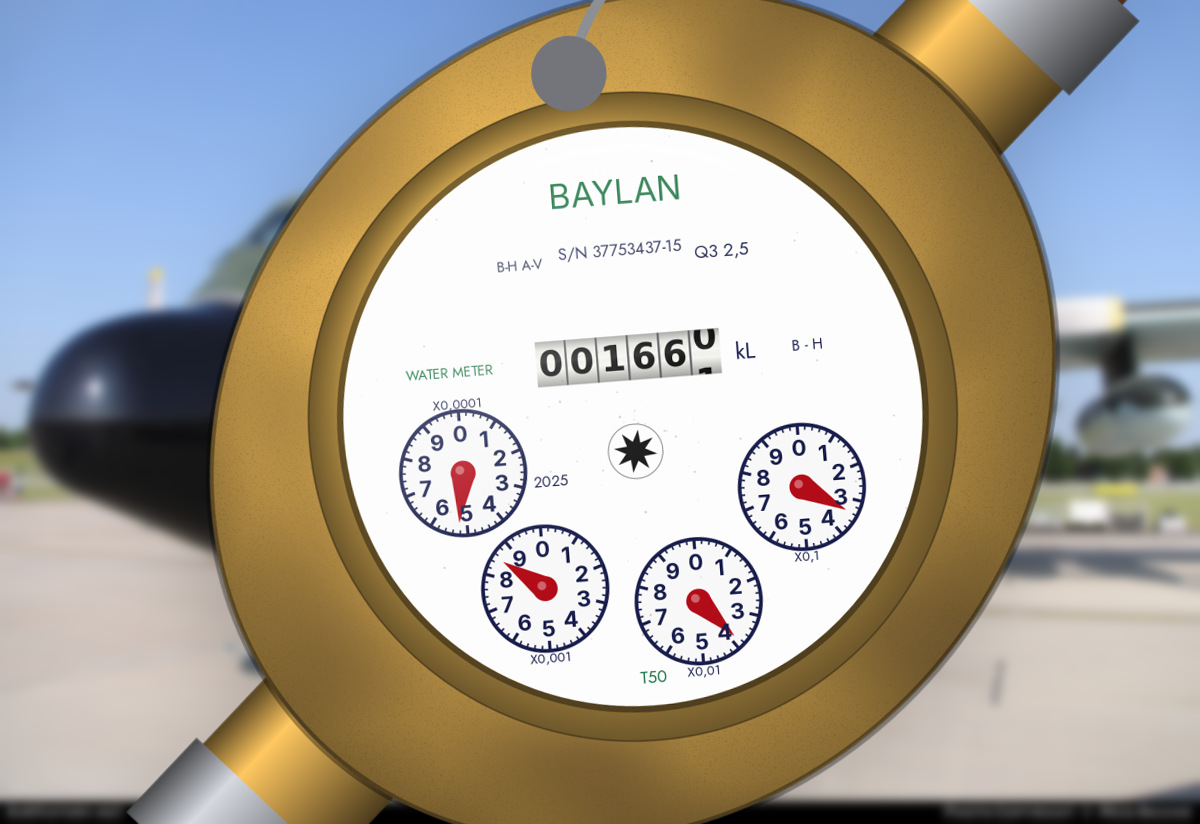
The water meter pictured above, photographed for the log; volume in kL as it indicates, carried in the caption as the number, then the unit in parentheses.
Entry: 1660.3385 (kL)
